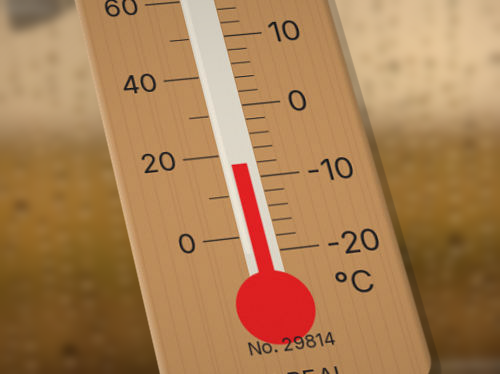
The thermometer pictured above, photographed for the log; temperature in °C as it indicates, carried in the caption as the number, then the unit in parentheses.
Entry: -8 (°C)
